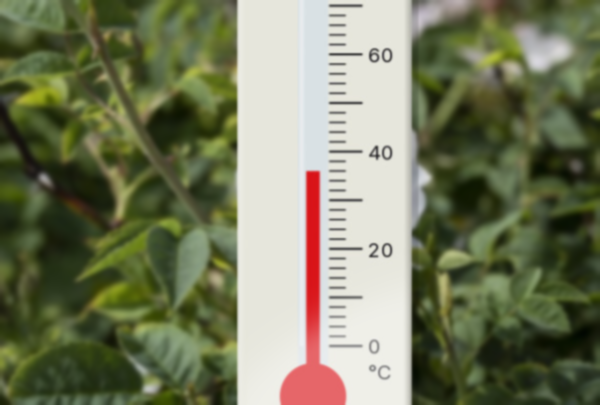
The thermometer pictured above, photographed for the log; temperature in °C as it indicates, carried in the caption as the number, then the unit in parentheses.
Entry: 36 (°C)
